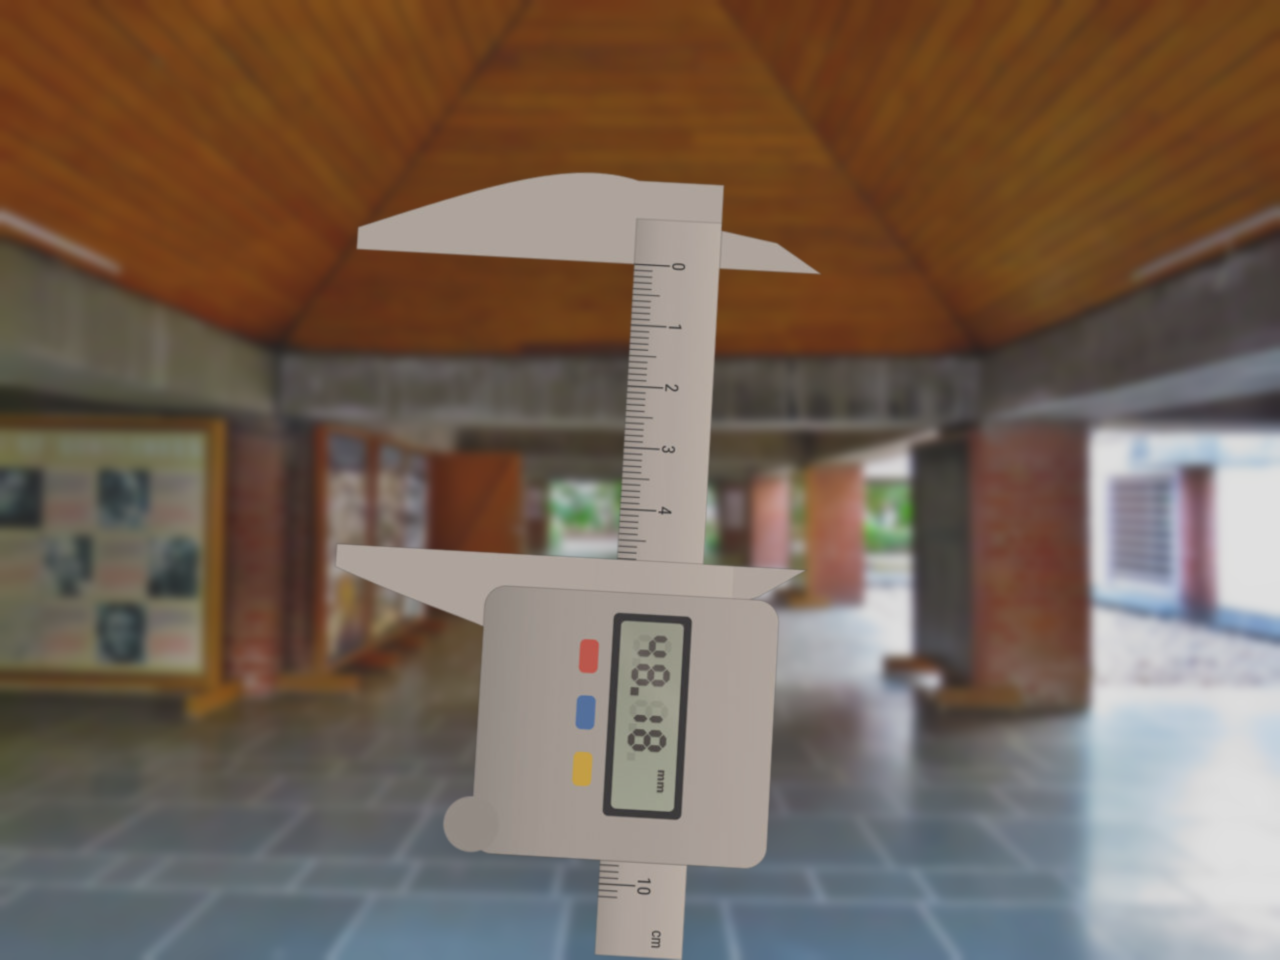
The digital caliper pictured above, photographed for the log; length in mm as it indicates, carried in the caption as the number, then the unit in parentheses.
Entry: 48.18 (mm)
